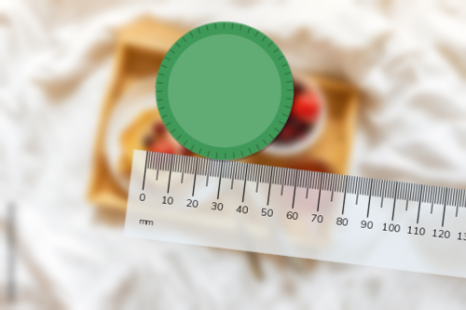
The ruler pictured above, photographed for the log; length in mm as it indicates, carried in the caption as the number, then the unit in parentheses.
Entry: 55 (mm)
